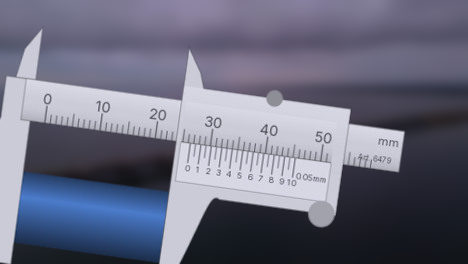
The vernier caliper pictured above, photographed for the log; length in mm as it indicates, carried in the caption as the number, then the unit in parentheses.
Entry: 26.4 (mm)
